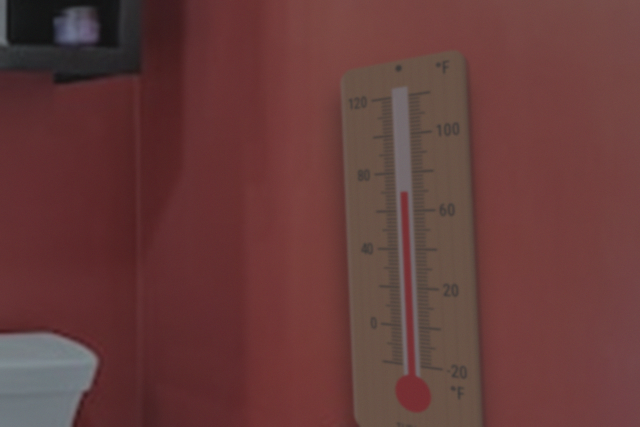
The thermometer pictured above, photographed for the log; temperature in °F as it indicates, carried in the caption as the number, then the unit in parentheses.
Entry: 70 (°F)
